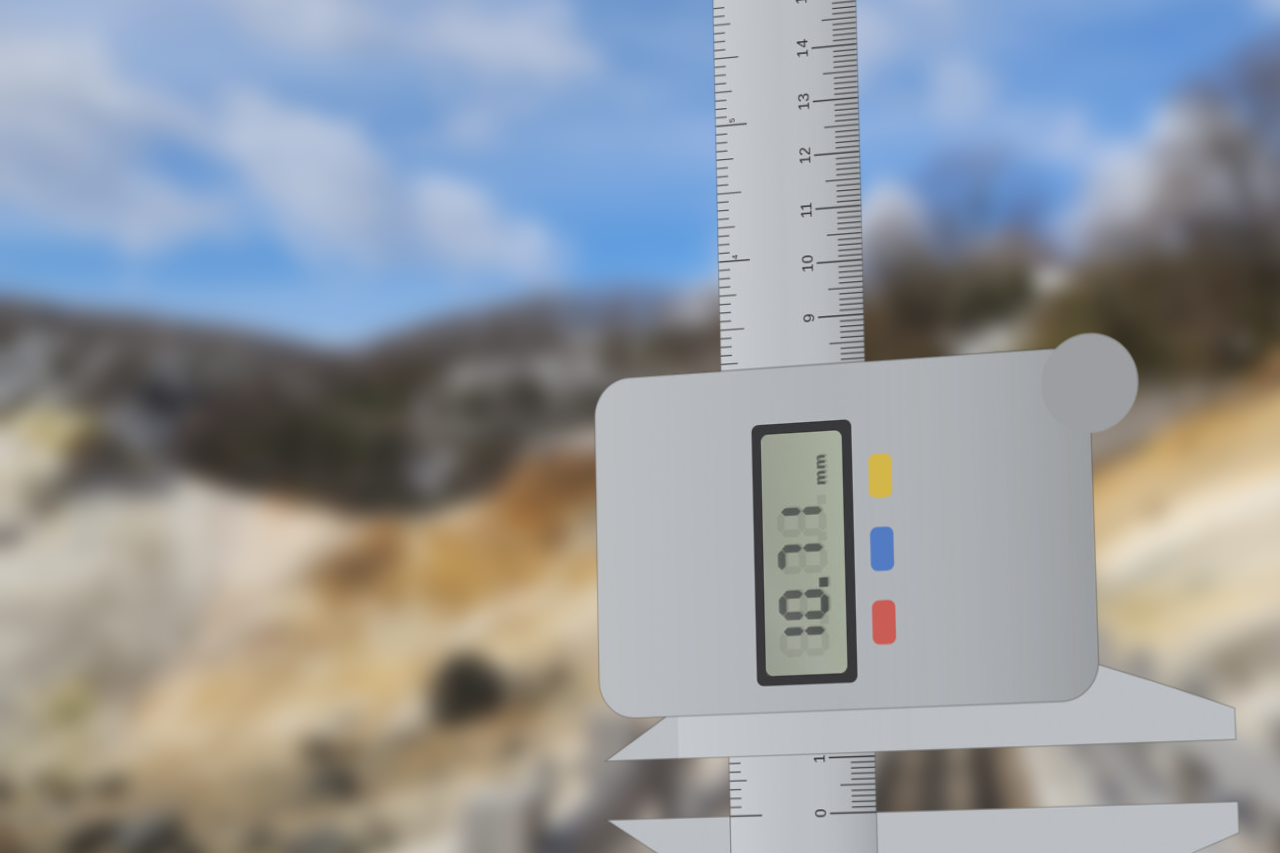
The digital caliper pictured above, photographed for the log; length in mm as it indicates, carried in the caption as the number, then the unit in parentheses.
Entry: 10.71 (mm)
